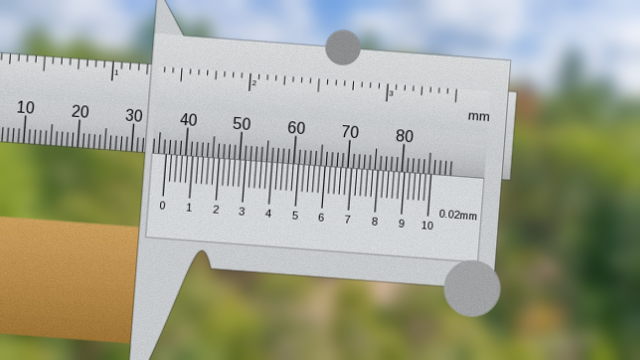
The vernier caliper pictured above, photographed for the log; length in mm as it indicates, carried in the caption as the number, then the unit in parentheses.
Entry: 36.4 (mm)
